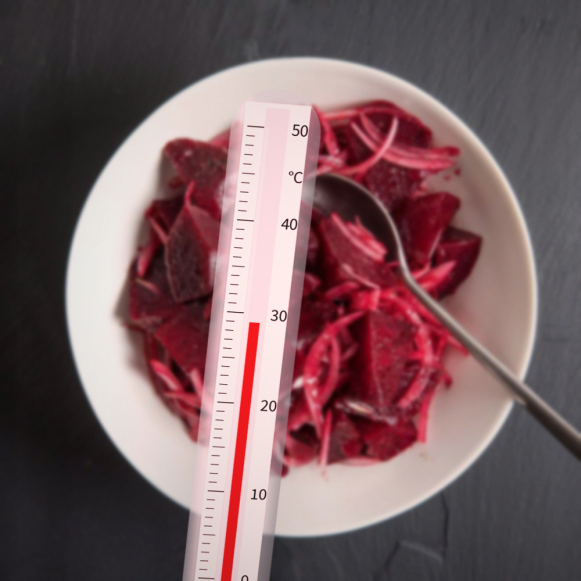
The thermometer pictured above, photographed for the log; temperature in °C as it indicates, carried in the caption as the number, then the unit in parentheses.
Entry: 29 (°C)
